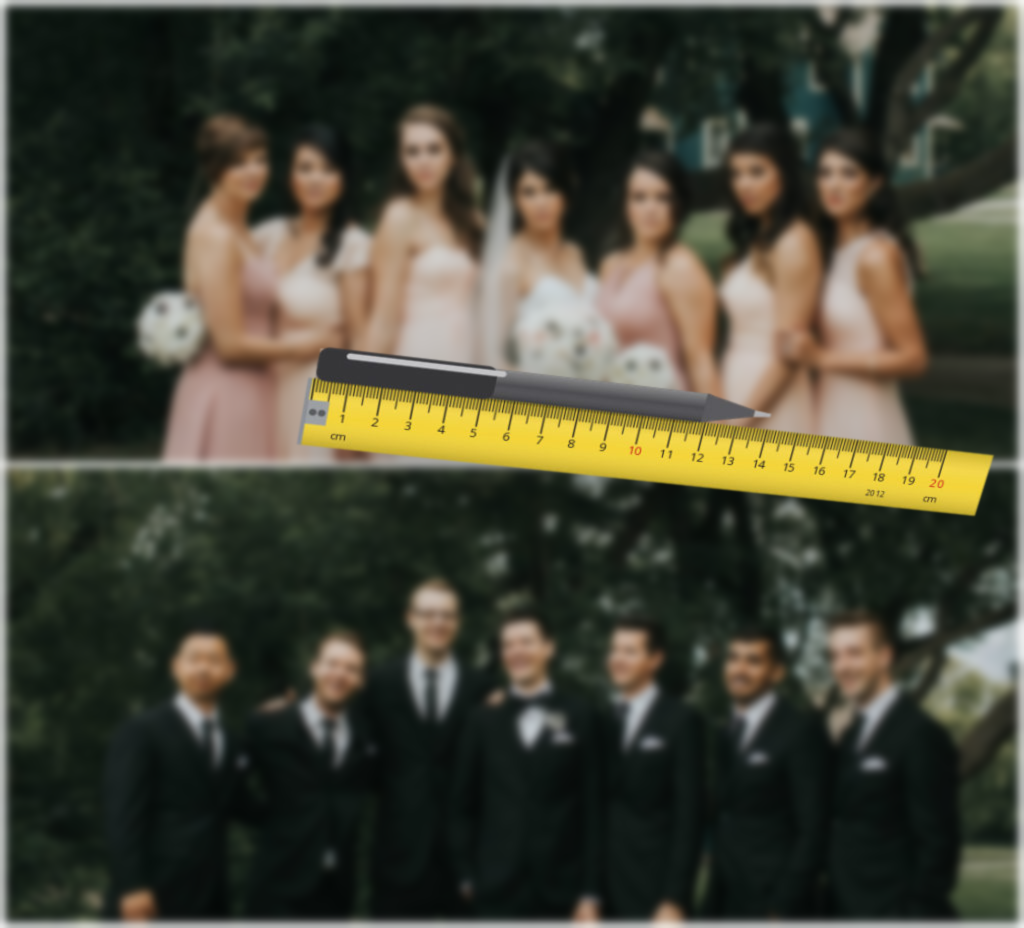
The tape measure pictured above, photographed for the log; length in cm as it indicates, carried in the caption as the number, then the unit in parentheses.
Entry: 14 (cm)
